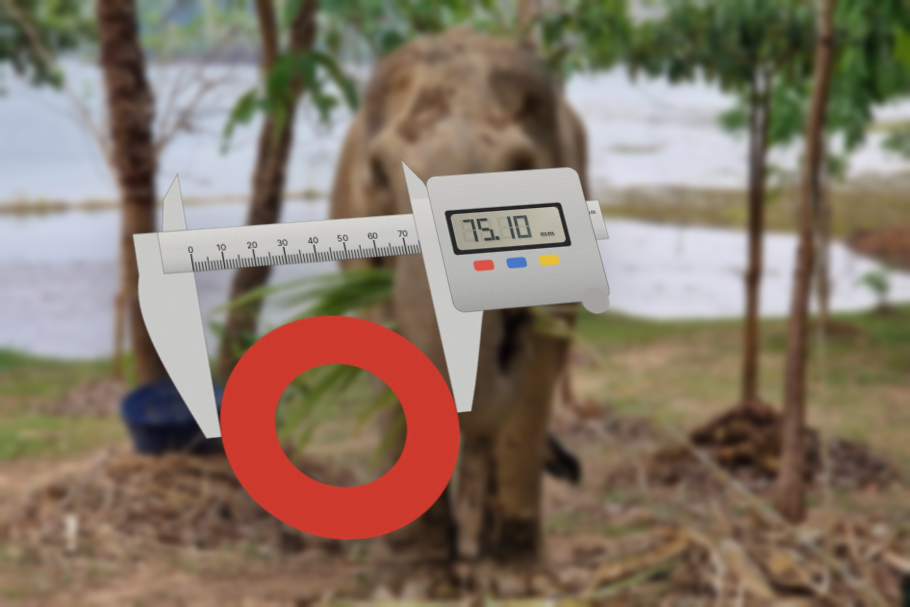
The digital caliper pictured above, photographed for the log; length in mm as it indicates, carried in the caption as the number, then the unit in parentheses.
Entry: 75.10 (mm)
